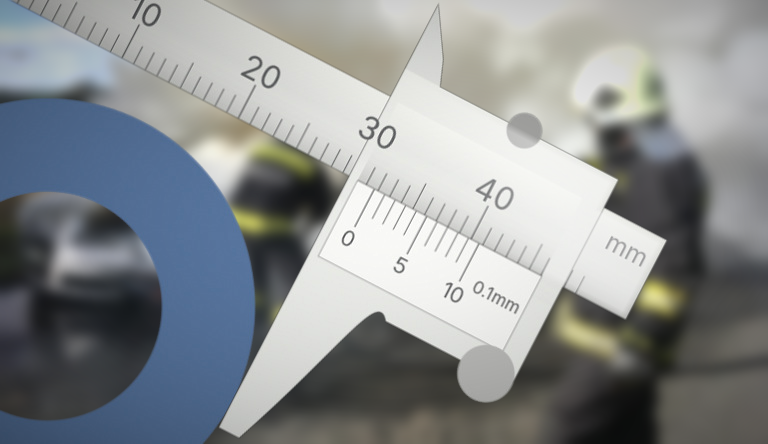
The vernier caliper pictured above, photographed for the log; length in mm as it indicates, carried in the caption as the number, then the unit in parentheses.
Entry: 31.7 (mm)
